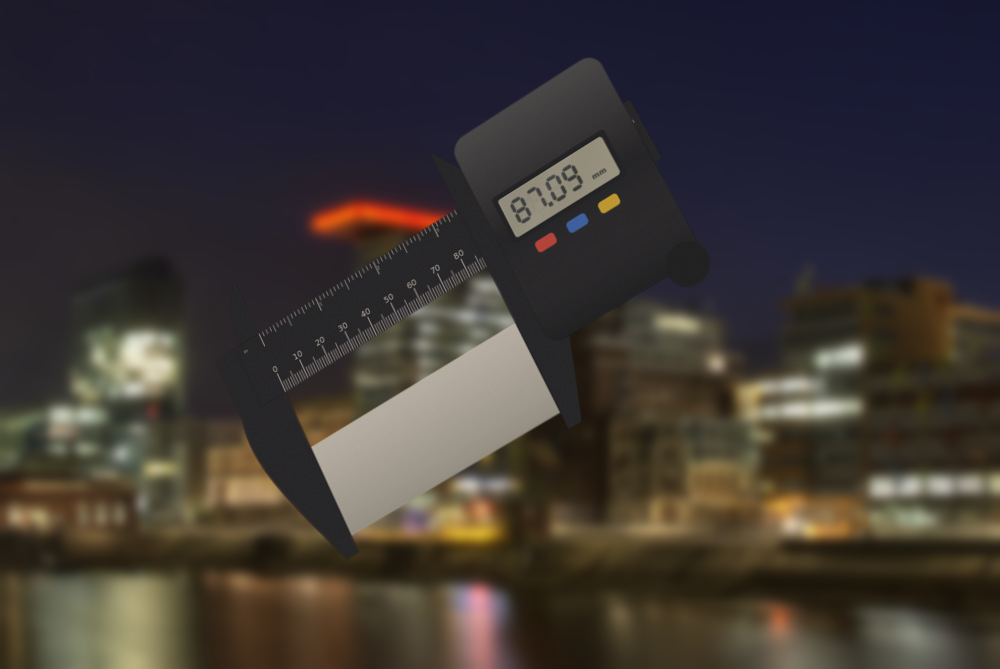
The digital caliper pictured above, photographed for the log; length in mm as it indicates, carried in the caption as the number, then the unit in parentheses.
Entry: 87.09 (mm)
